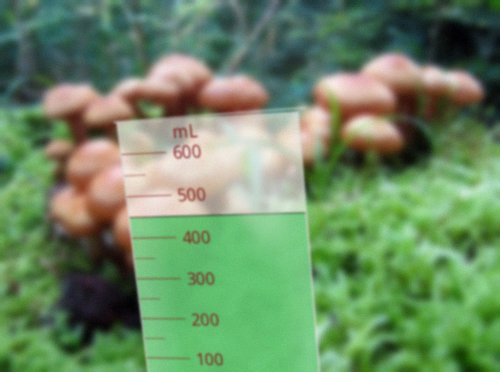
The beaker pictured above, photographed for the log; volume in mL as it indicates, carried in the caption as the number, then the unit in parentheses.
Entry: 450 (mL)
